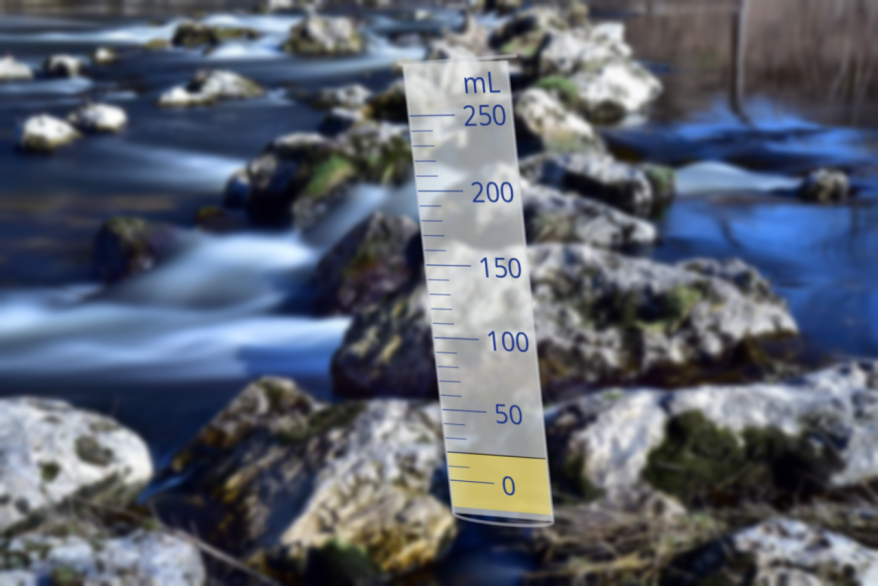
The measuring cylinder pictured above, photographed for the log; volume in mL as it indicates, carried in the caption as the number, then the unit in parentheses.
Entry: 20 (mL)
